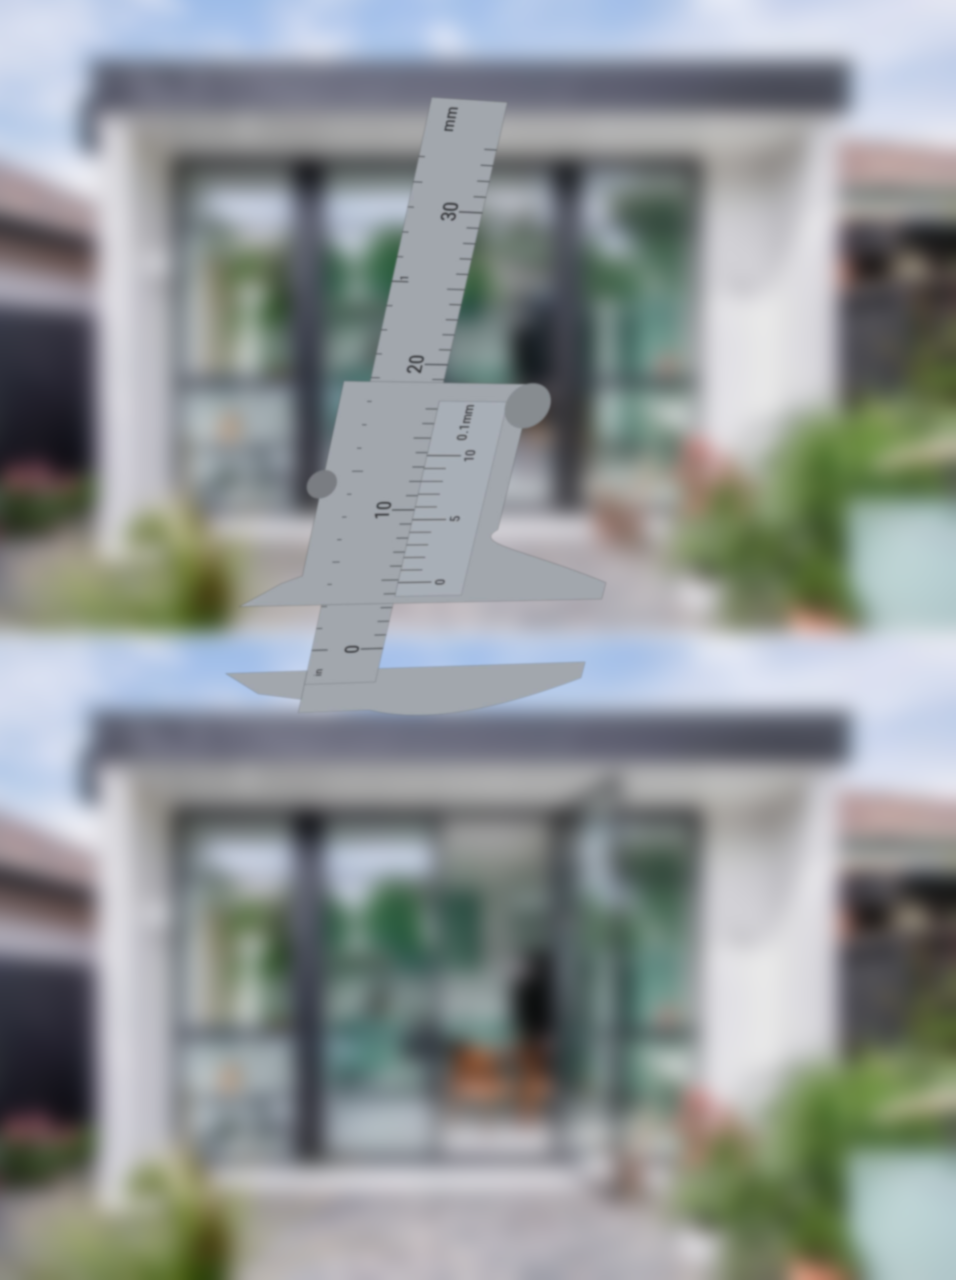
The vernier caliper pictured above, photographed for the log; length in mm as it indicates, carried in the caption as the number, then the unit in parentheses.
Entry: 4.8 (mm)
